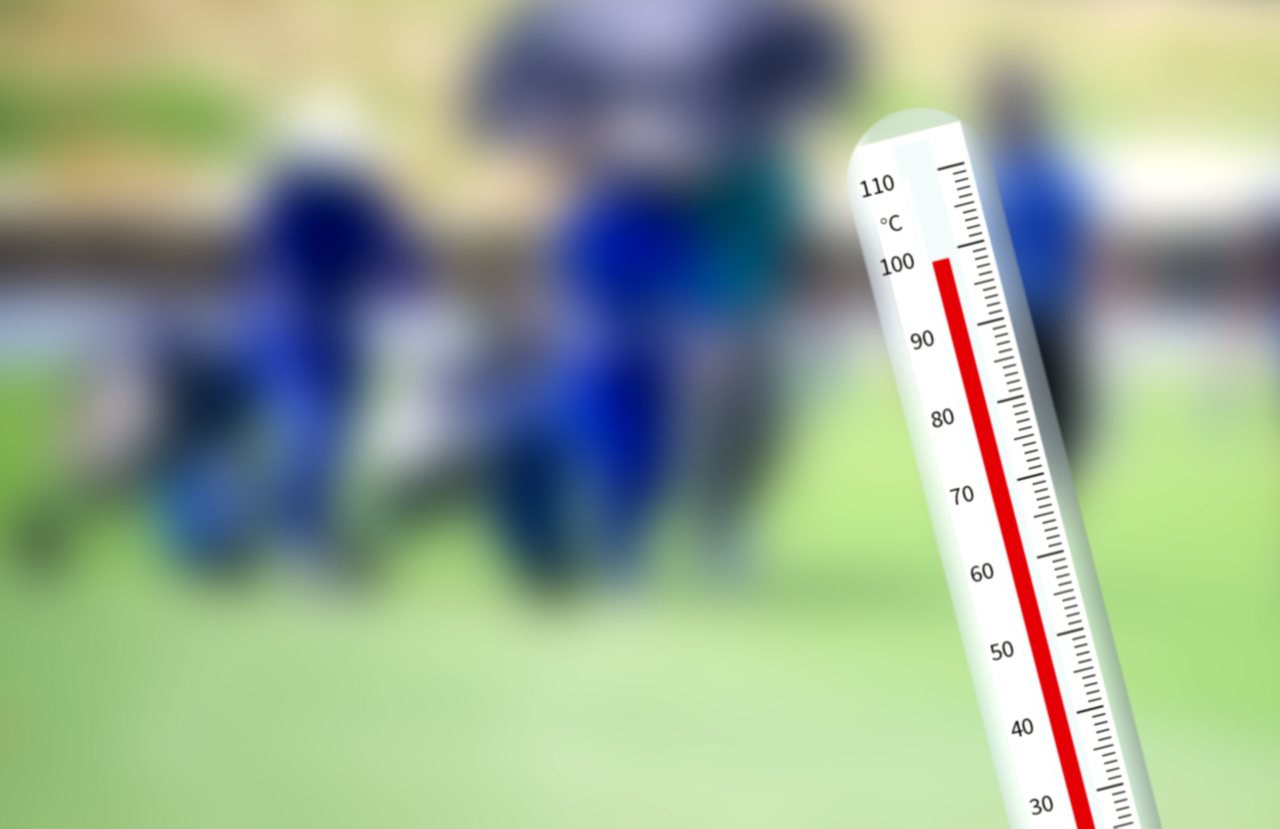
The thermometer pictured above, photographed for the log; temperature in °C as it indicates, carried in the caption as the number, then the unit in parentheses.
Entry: 99 (°C)
